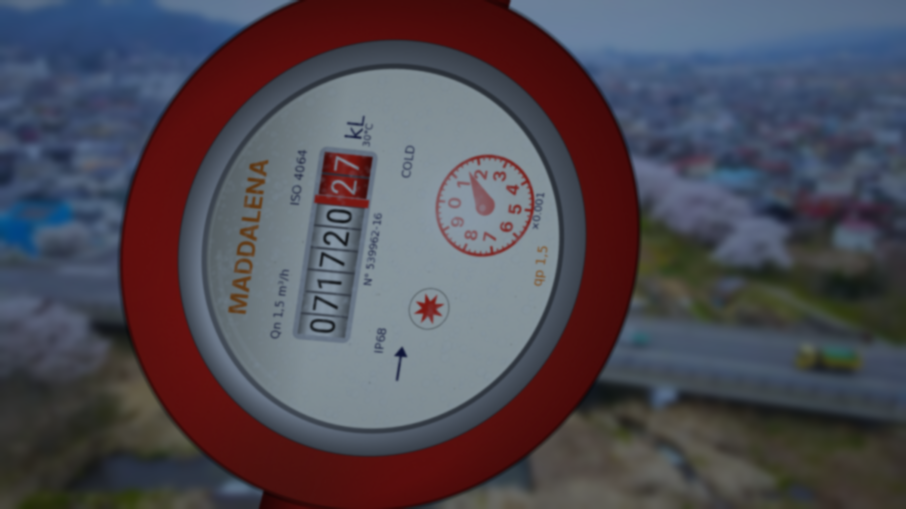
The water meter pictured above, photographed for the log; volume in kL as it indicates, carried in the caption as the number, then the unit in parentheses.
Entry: 71720.271 (kL)
